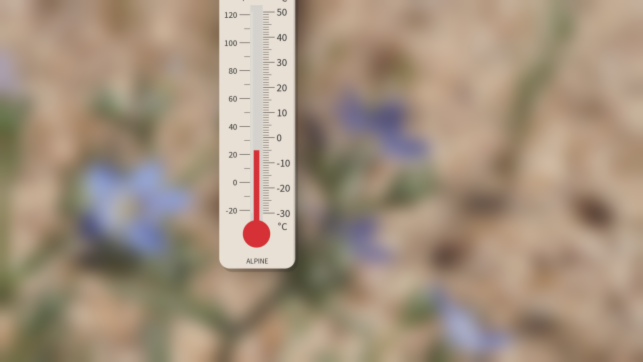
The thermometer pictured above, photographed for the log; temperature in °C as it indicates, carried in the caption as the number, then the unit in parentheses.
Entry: -5 (°C)
